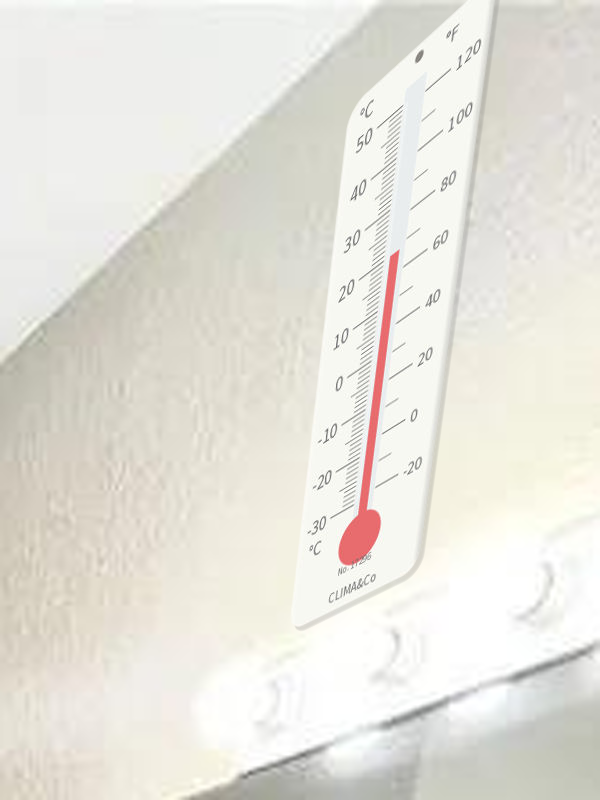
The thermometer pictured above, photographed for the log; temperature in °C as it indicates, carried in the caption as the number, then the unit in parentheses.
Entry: 20 (°C)
